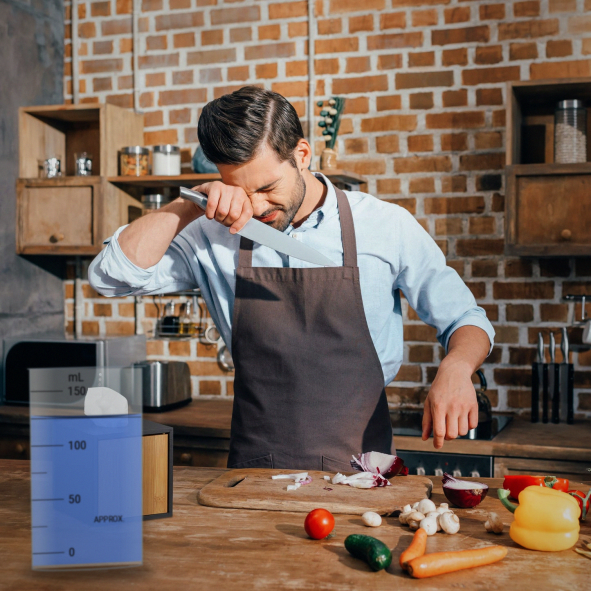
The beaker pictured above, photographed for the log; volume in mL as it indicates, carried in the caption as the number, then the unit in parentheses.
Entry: 125 (mL)
